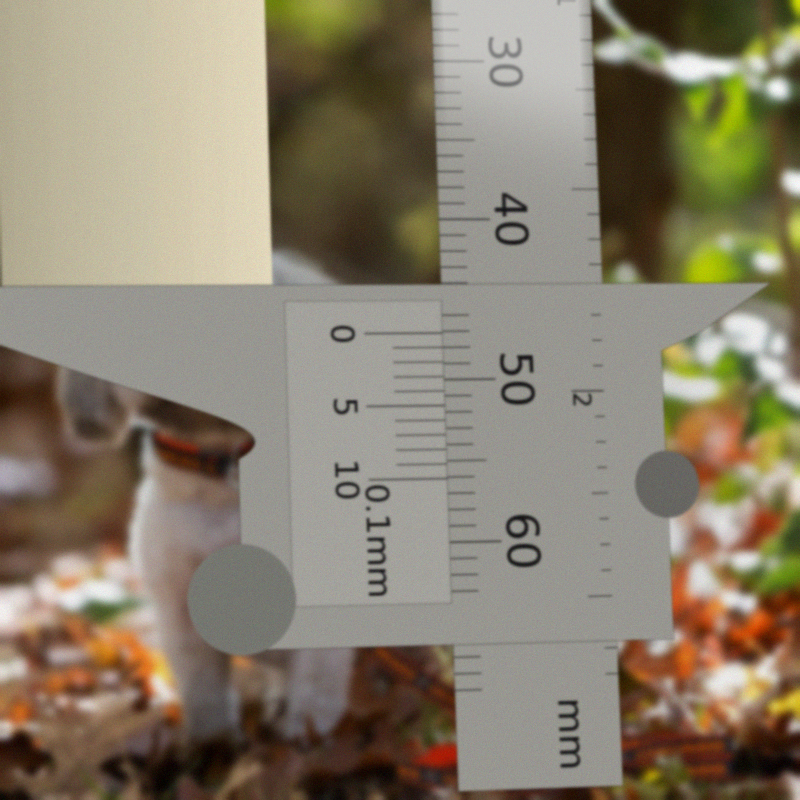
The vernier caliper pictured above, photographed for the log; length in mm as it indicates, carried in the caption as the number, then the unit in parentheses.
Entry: 47.1 (mm)
